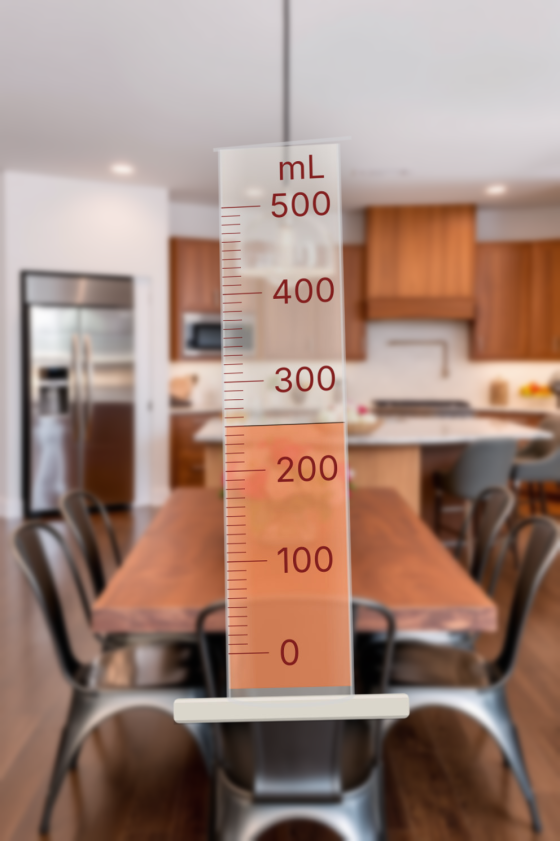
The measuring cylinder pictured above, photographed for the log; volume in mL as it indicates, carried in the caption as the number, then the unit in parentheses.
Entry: 250 (mL)
